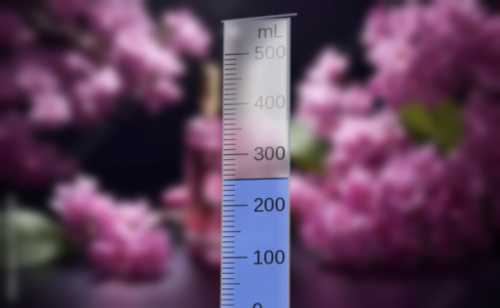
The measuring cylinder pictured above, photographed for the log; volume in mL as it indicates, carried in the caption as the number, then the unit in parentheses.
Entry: 250 (mL)
